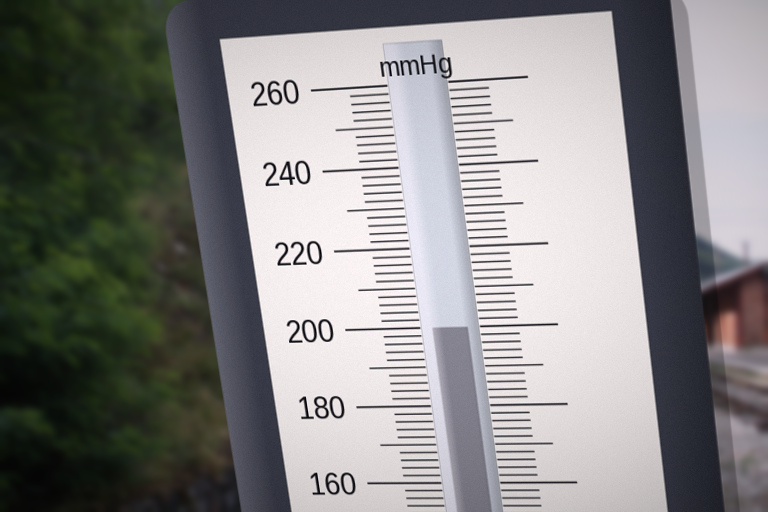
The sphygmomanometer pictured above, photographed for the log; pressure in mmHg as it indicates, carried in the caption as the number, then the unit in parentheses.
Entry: 200 (mmHg)
